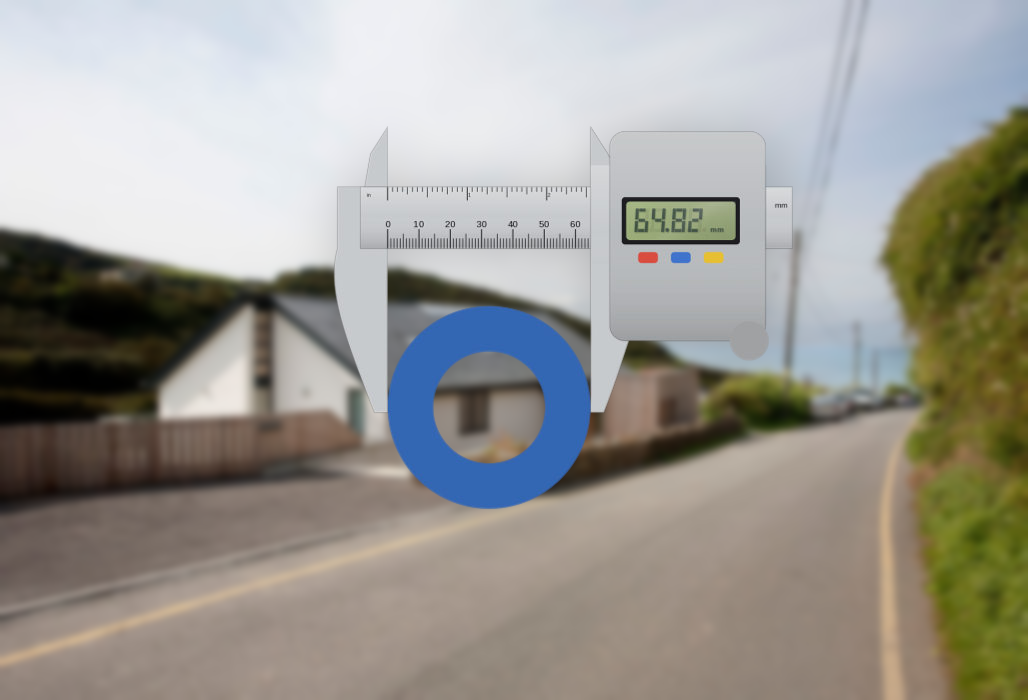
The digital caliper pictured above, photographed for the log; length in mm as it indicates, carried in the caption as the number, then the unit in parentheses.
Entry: 64.82 (mm)
